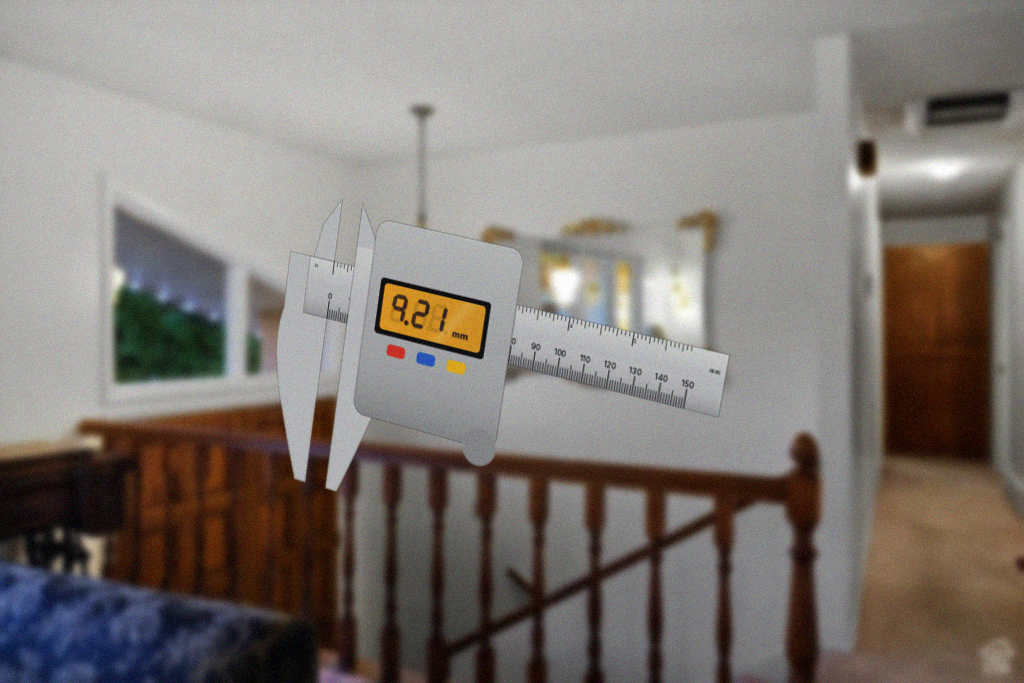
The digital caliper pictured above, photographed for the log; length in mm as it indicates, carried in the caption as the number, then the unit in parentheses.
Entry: 9.21 (mm)
